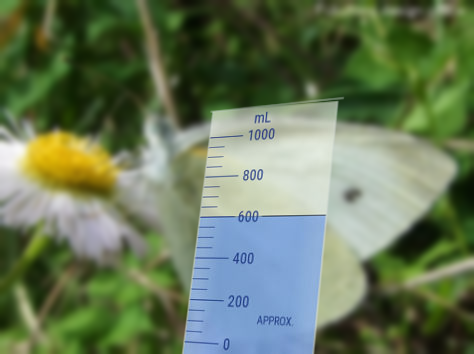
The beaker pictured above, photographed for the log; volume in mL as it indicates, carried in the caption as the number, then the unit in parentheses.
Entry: 600 (mL)
